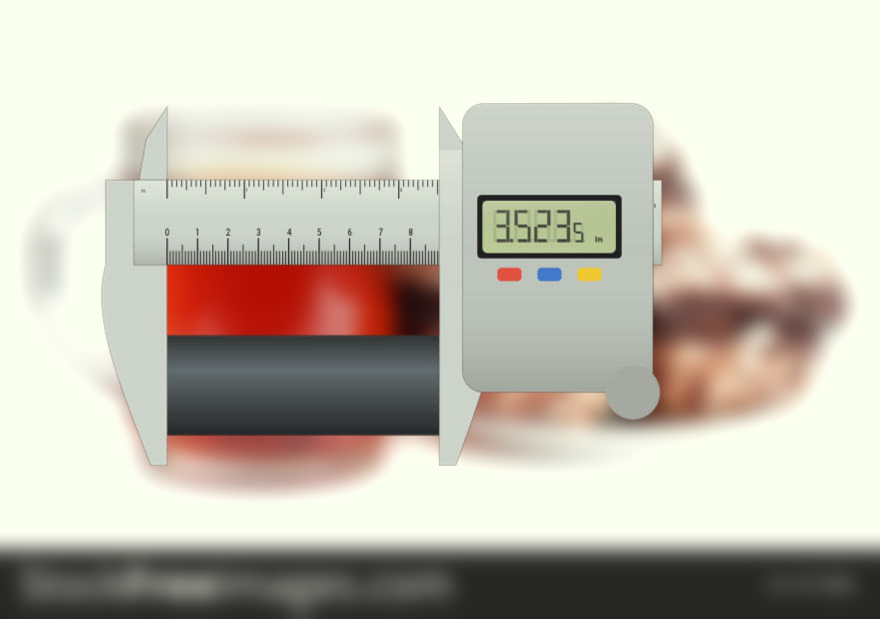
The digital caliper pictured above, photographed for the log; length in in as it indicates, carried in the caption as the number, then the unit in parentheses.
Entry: 3.5235 (in)
